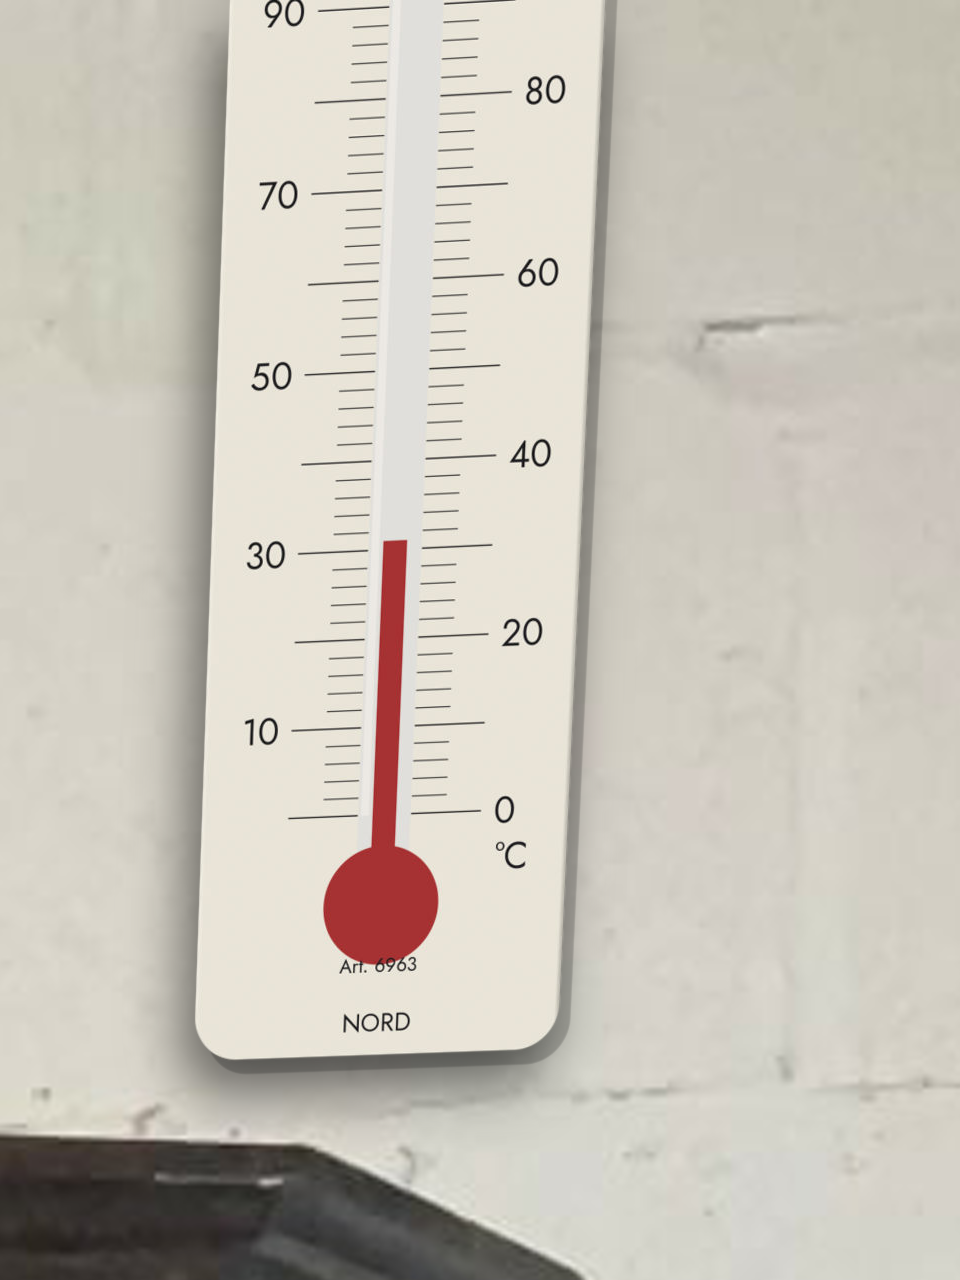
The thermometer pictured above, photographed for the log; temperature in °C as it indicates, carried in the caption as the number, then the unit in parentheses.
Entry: 31 (°C)
